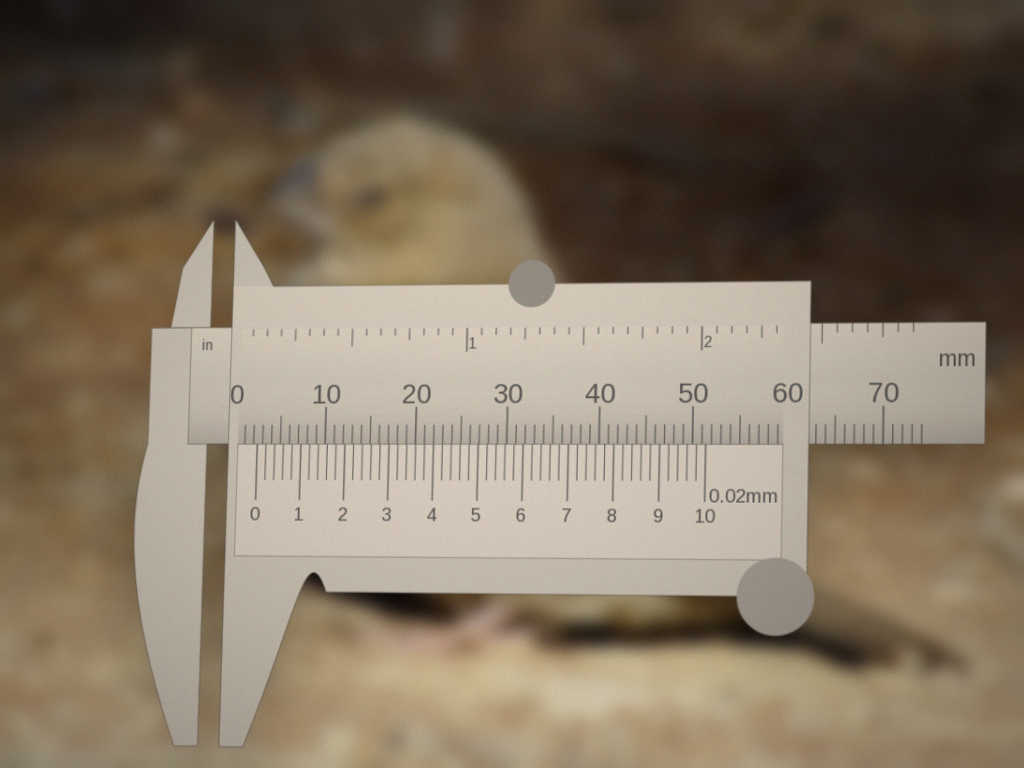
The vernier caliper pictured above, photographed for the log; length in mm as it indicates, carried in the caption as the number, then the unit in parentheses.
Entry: 2.4 (mm)
